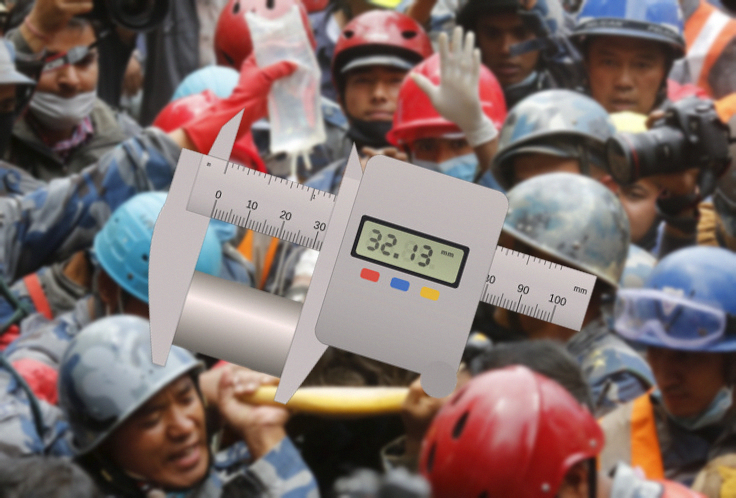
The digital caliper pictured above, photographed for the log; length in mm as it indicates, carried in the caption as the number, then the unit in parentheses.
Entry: 32.13 (mm)
